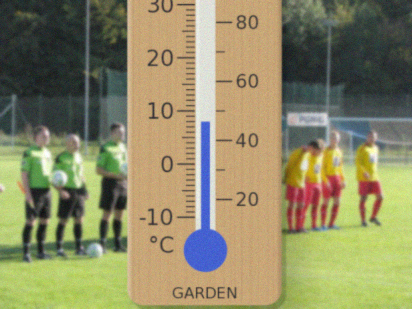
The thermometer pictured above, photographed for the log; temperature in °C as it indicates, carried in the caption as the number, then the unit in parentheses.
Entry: 8 (°C)
